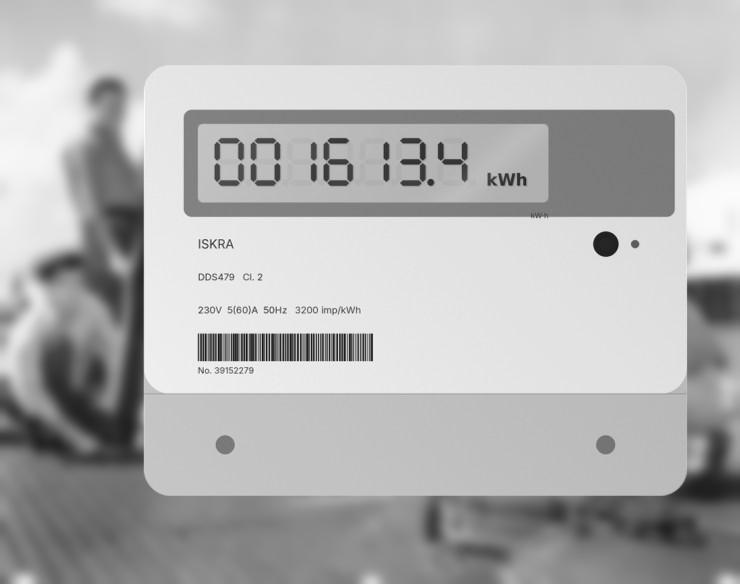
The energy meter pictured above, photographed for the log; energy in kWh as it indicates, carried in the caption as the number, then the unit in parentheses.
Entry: 1613.4 (kWh)
